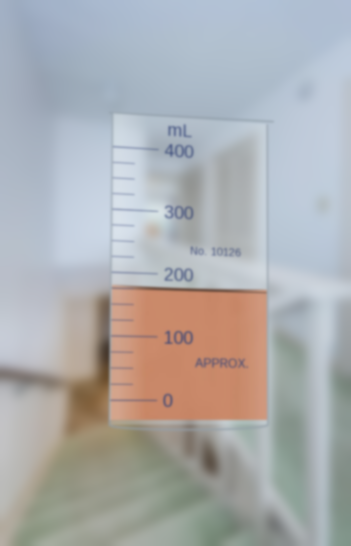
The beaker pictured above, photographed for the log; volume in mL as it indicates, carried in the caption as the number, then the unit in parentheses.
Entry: 175 (mL)
